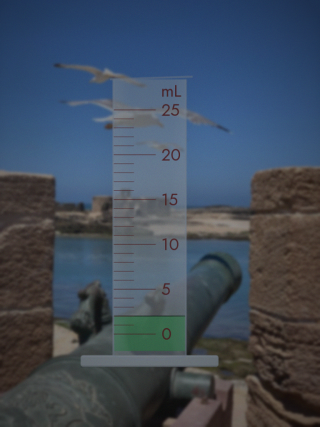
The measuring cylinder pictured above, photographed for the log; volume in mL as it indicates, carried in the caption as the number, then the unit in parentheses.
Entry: 2 (mL)
